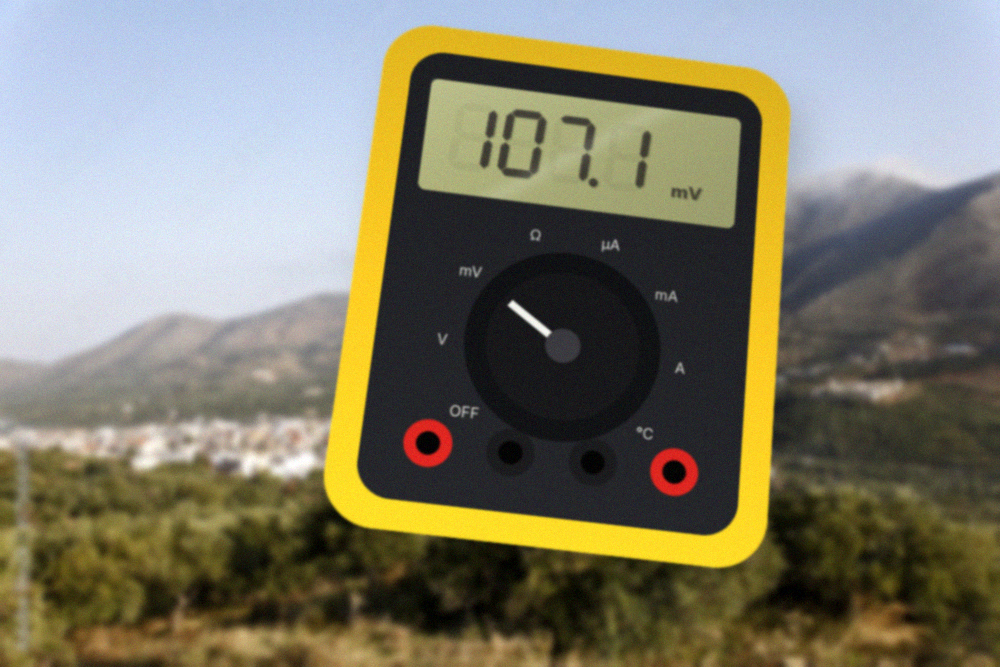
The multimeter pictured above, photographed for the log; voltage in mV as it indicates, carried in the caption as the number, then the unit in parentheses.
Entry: 107.1 (mV)
